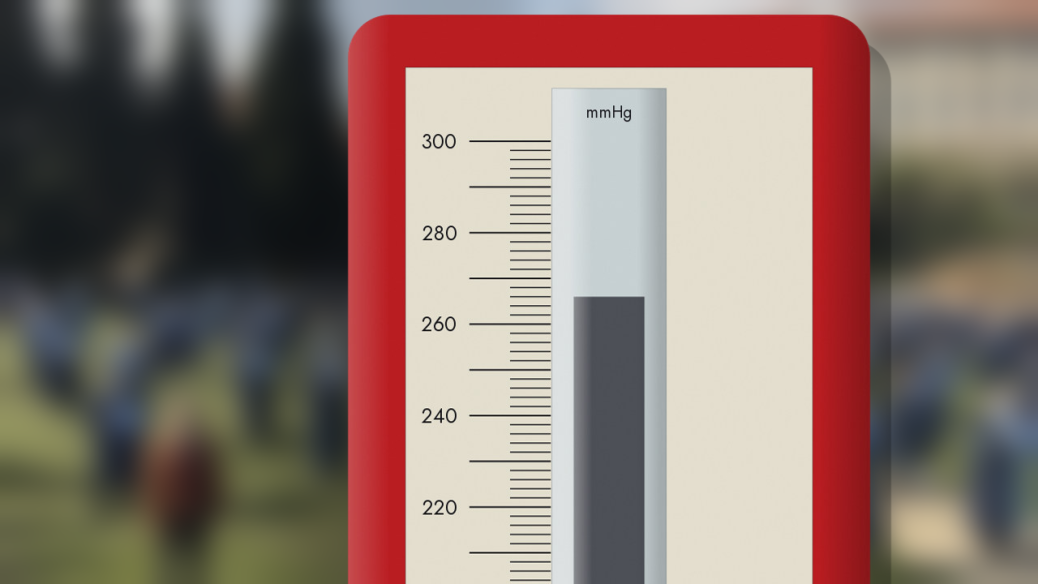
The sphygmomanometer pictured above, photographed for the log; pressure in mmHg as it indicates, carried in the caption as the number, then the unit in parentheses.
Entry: 266 (mmHg)
